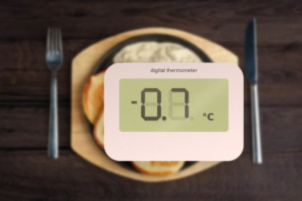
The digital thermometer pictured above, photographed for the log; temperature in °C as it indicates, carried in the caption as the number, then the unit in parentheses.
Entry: -0.7 (°C)
